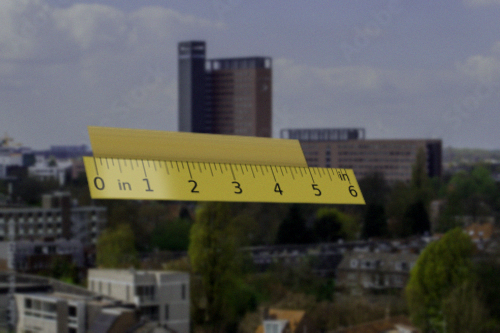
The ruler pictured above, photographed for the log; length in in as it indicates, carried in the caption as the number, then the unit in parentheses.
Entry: 5 (in)
